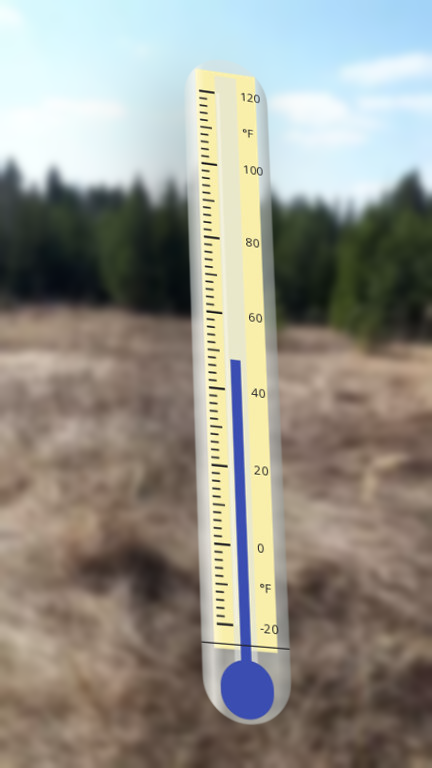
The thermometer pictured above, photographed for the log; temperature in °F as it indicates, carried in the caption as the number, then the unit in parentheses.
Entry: 48 (°F)
